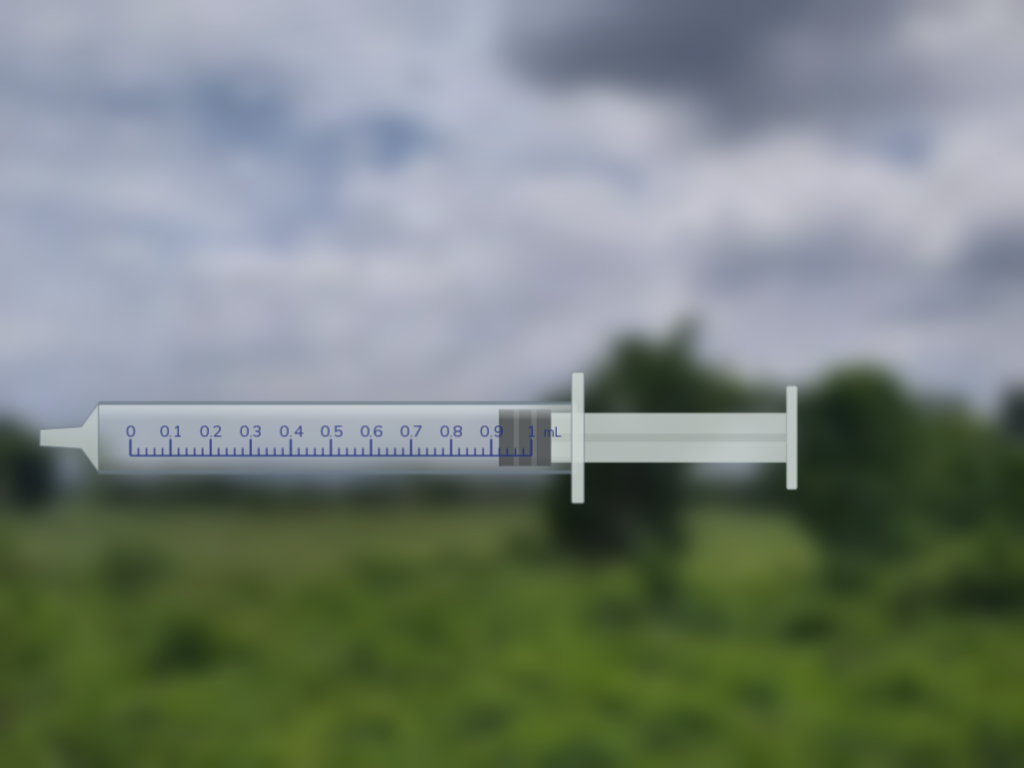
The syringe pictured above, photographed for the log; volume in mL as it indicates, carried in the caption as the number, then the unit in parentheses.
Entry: 0.92 (mL)
